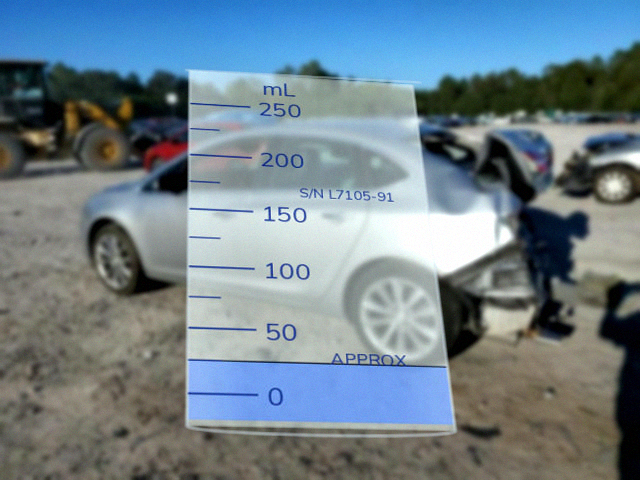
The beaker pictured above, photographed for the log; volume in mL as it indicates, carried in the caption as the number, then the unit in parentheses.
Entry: 25 (mL)
